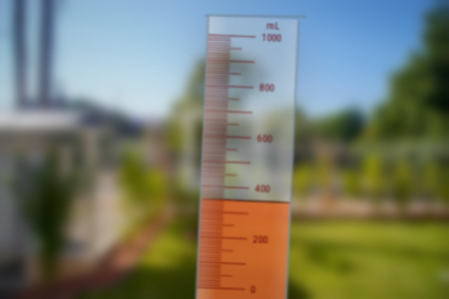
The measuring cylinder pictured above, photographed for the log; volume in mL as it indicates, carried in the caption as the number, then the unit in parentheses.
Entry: 350 (mL)
